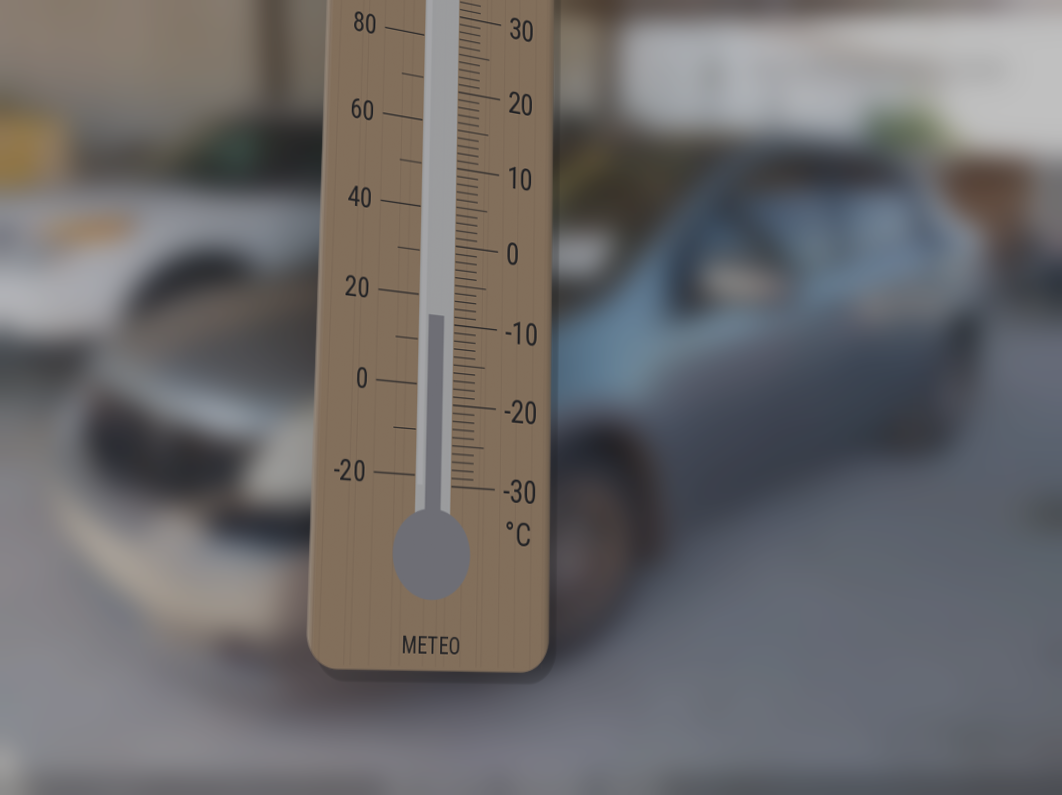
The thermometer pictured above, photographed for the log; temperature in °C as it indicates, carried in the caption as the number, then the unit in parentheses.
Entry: -9 (°C)
